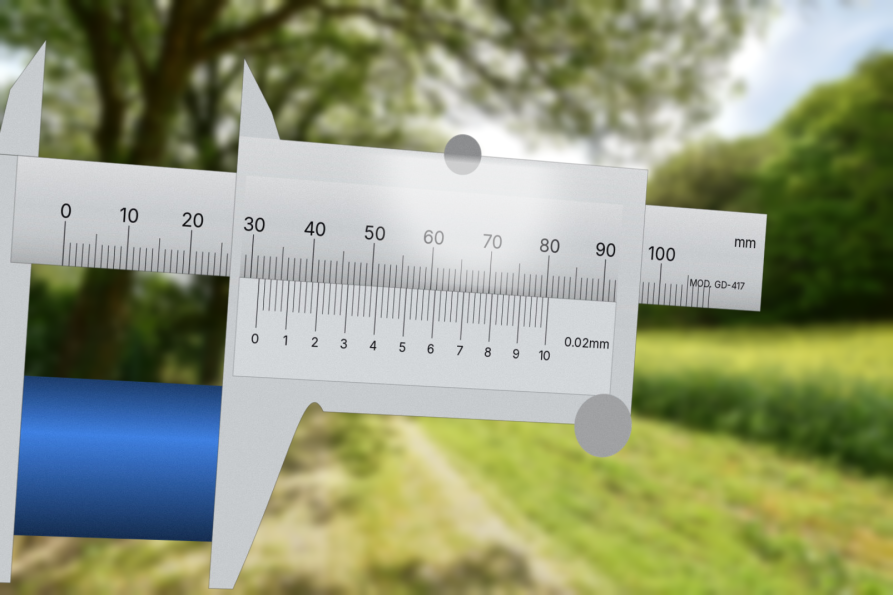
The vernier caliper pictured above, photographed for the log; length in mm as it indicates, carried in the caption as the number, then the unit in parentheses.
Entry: 31.4 (mm)
